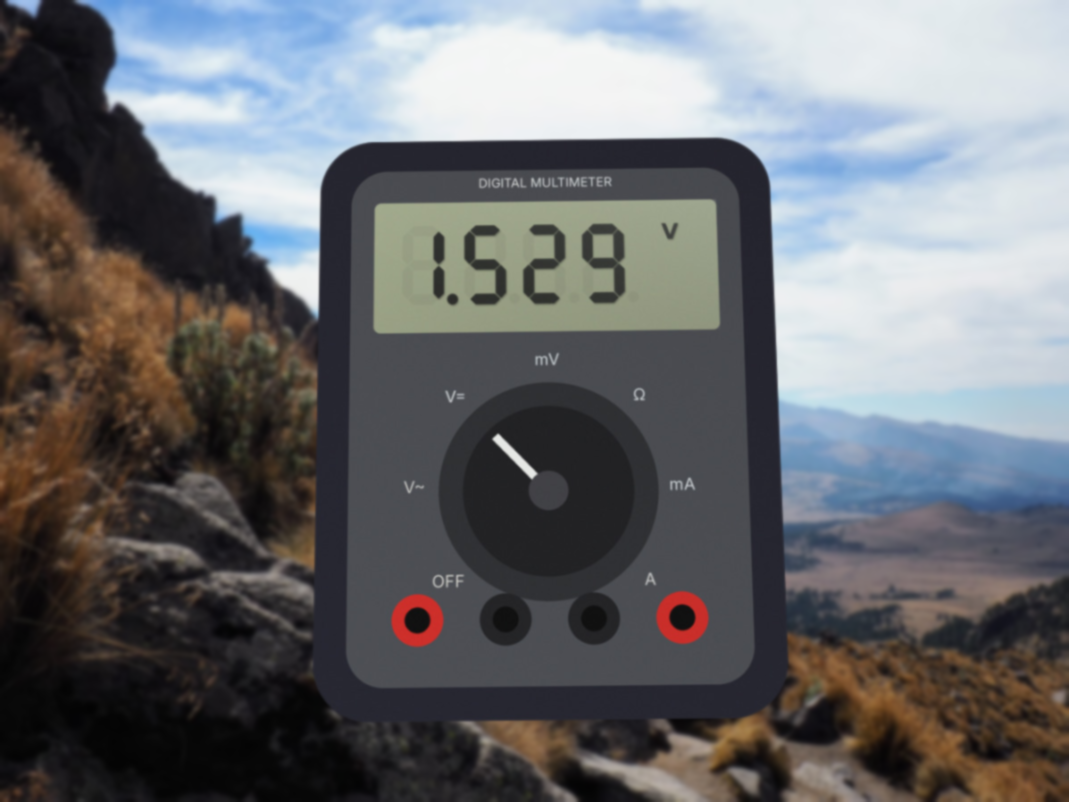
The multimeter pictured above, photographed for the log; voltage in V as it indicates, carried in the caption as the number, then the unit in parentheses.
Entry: 1.529 (V)
